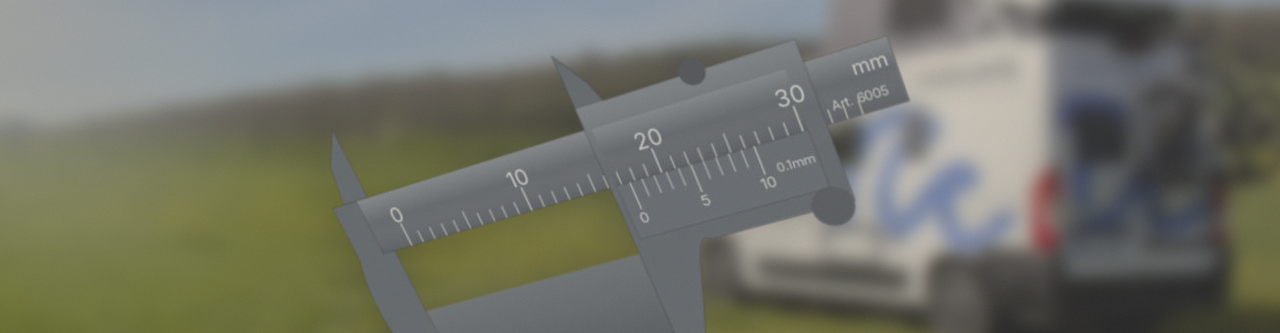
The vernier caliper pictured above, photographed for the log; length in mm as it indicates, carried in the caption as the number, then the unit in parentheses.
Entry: 17.6 (mm)
